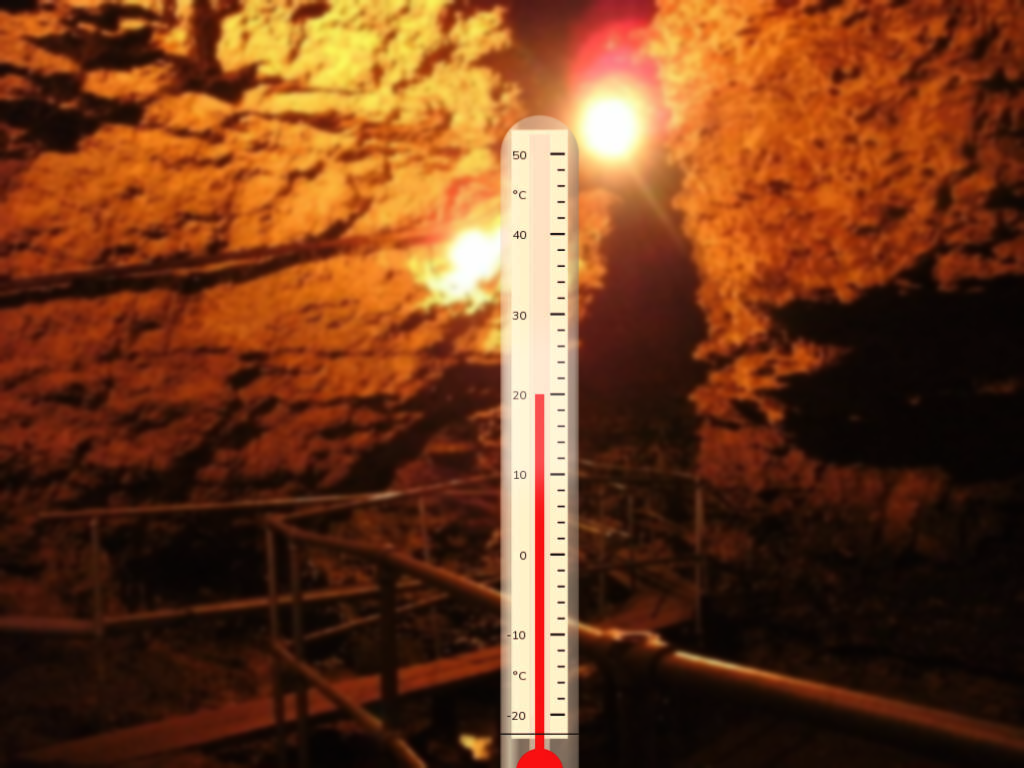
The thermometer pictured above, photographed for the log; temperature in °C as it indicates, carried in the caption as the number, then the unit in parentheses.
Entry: 20 (°C)
